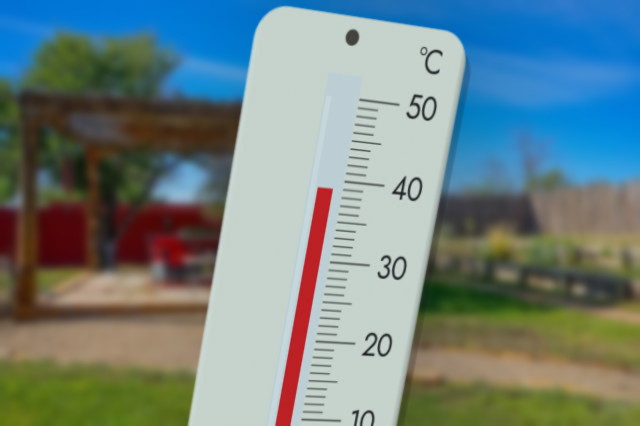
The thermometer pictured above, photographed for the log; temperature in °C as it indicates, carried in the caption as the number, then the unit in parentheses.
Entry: 39 (°C)
